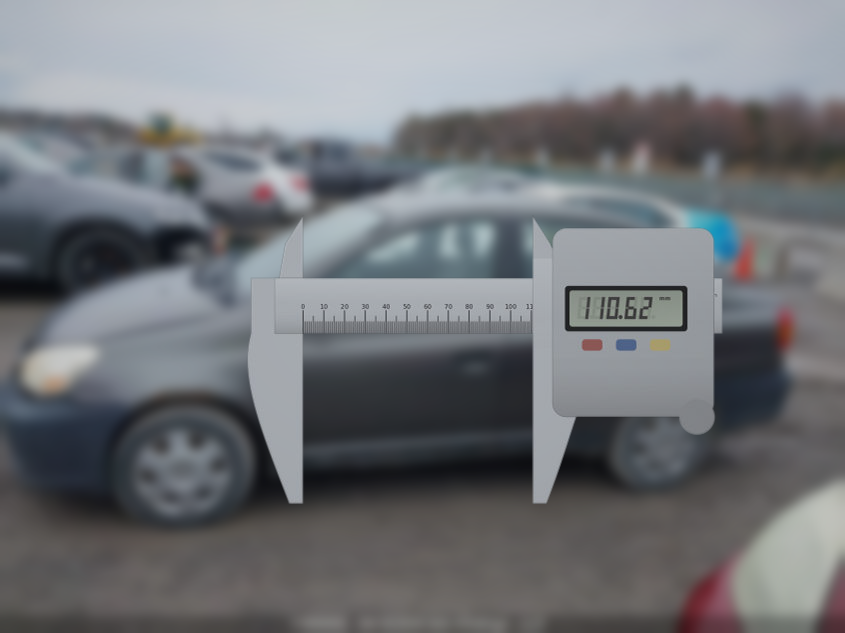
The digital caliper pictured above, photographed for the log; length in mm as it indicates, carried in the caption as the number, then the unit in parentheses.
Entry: 110.62 (mm)
